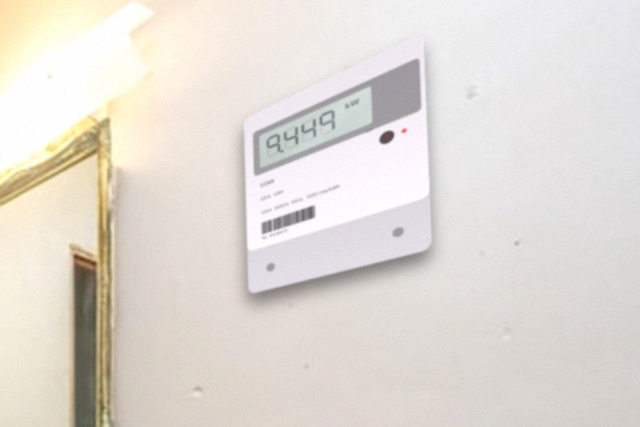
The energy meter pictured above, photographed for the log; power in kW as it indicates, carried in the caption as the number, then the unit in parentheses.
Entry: 9.449 (kW)
